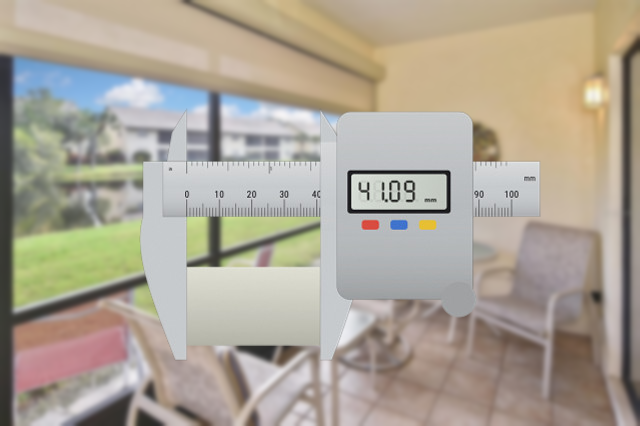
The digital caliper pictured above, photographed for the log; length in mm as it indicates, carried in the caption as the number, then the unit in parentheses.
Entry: 41.09 (mm)
